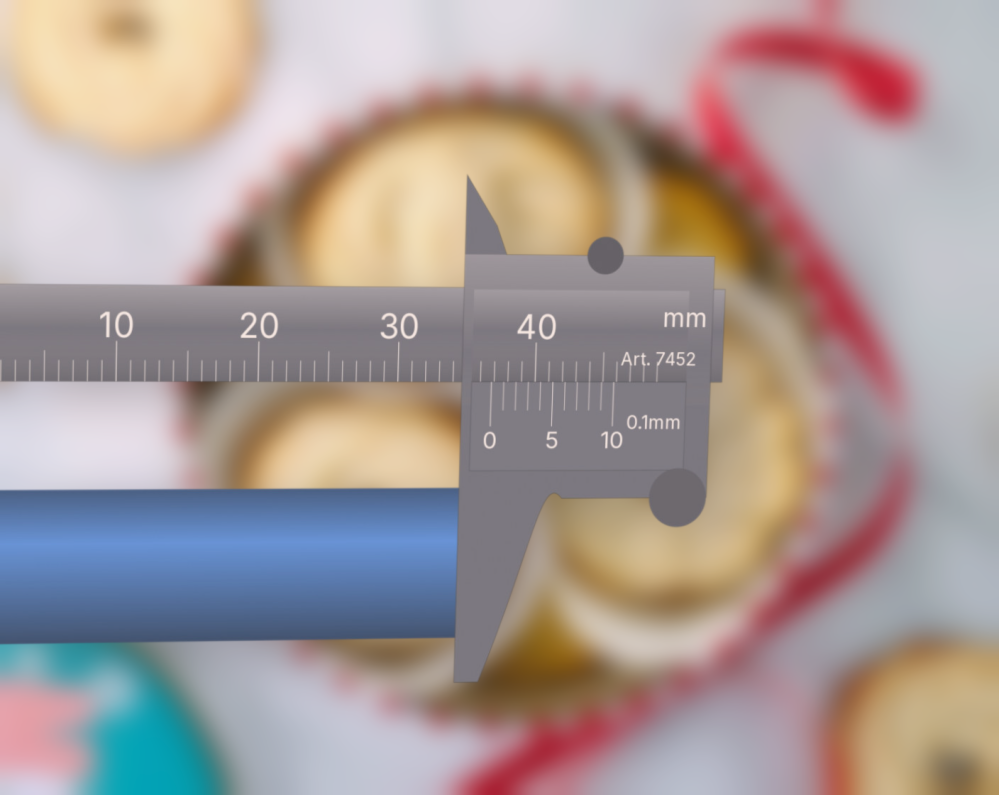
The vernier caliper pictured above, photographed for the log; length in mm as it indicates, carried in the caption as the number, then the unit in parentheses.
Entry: 36.8 (mm)
